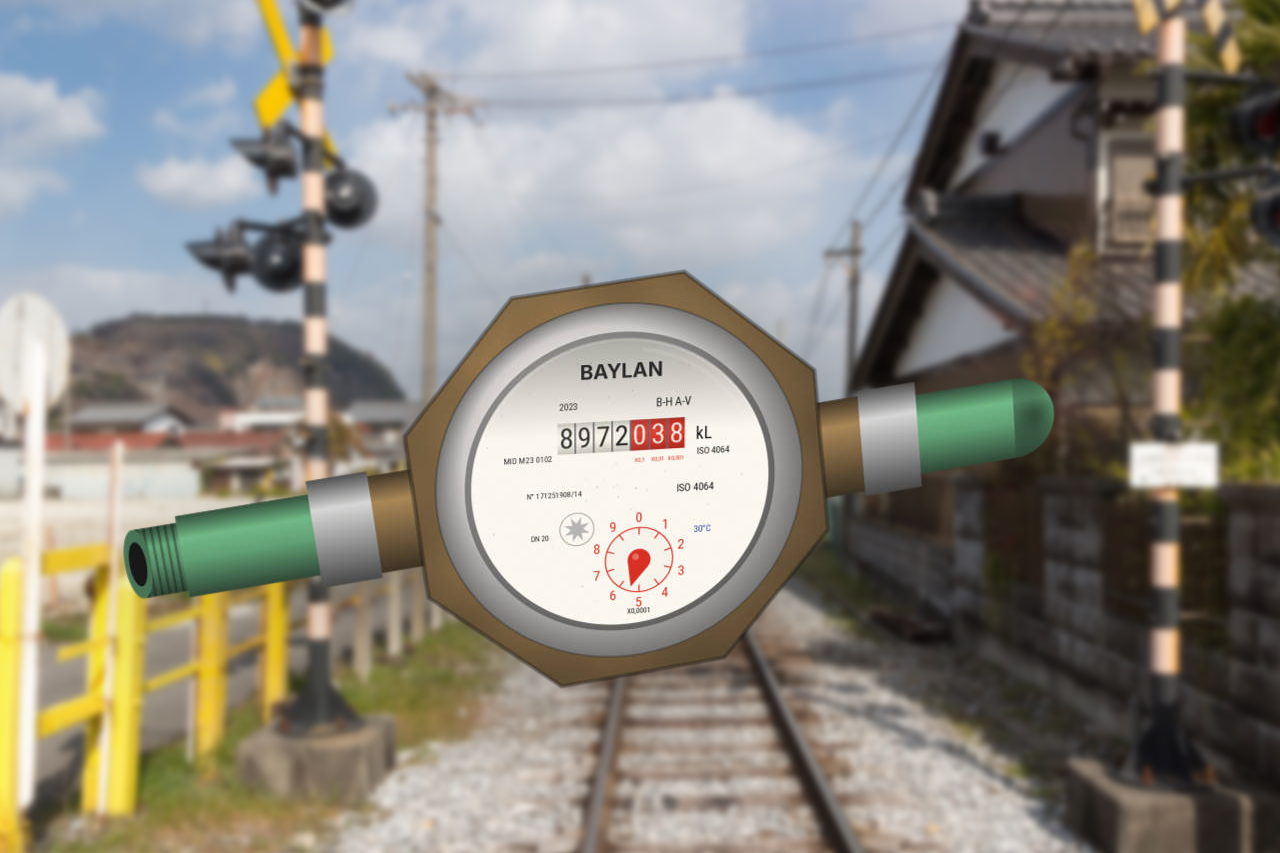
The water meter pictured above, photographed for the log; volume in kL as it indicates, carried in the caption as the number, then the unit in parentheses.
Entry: 8972.0385 (kL)
